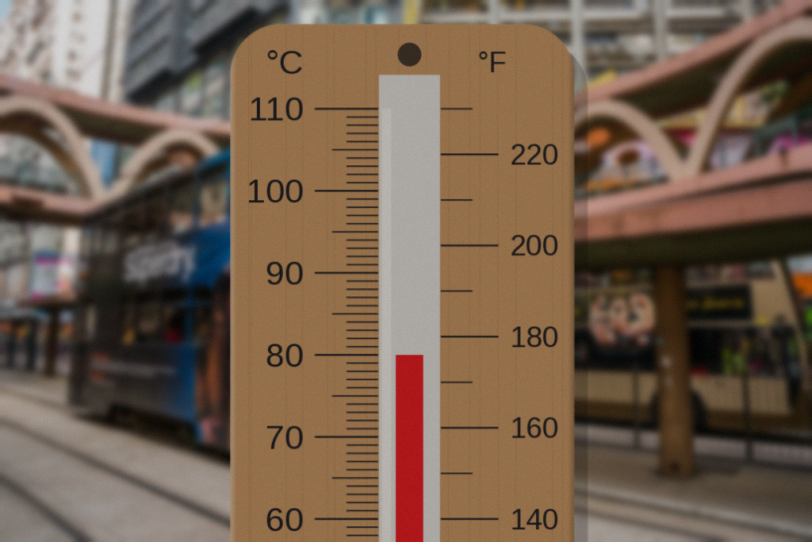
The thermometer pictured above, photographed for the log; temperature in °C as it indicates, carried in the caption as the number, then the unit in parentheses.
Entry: 80 (°C)
